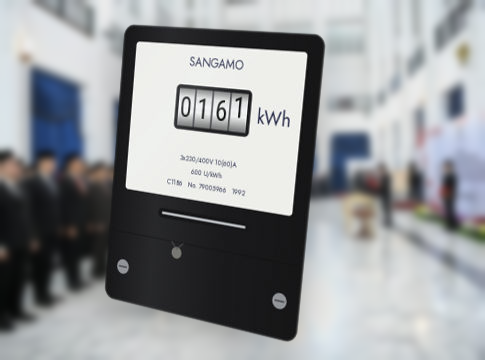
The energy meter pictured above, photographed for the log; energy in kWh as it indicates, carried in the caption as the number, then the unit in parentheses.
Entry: 161 (kWh)
